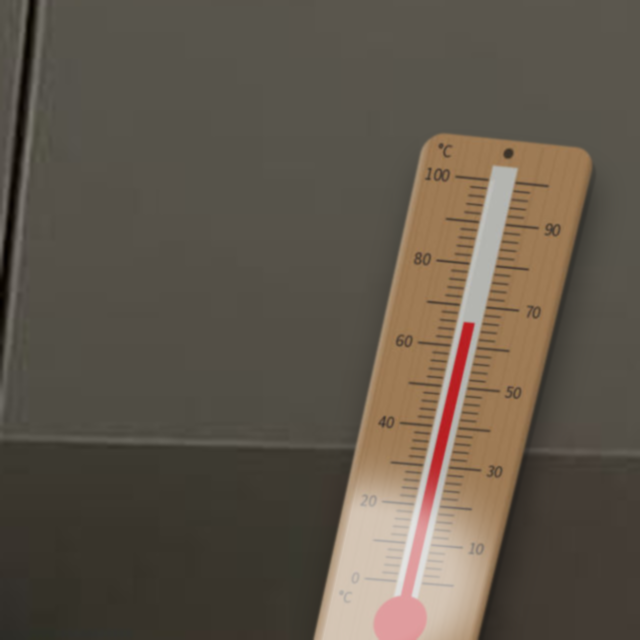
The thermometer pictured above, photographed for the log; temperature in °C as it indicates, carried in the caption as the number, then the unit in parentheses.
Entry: 66 (°C)
